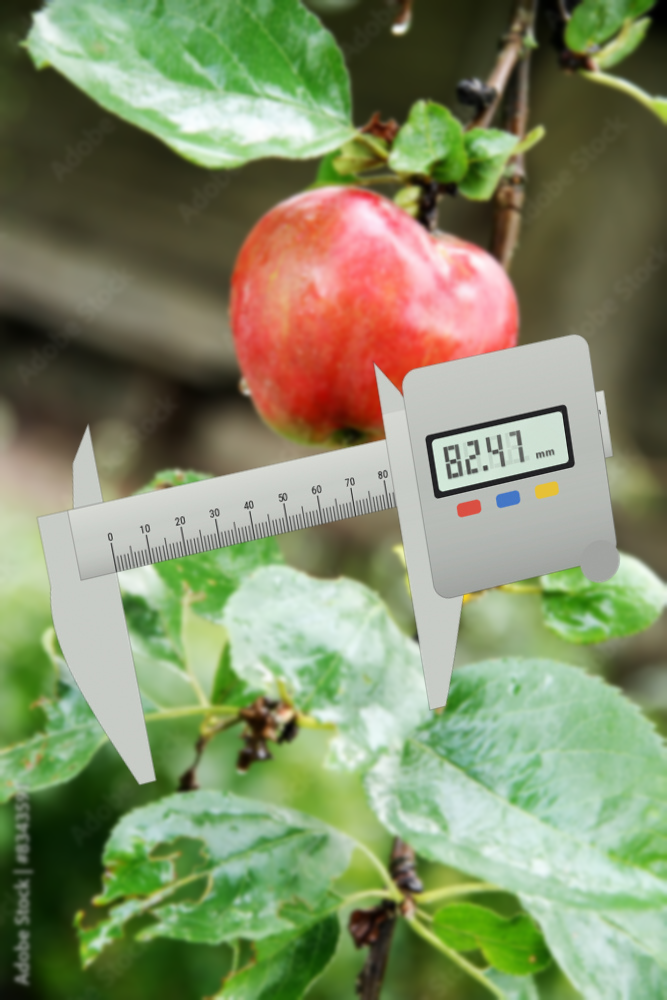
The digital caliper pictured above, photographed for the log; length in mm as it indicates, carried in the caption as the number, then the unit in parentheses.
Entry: 82.47 (mm)
